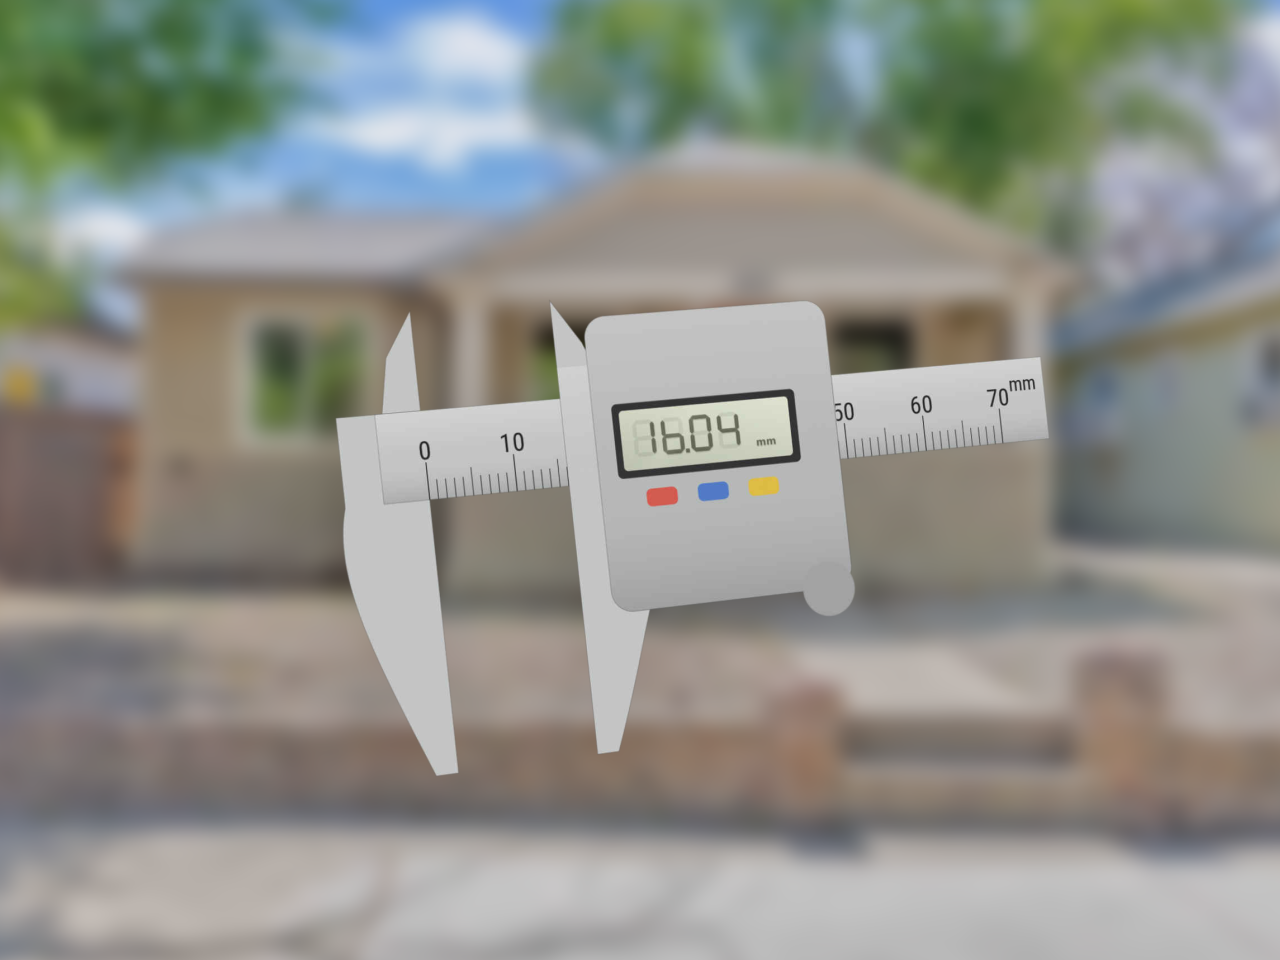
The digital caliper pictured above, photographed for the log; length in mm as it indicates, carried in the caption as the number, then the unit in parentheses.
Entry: 16.04 (mm)
